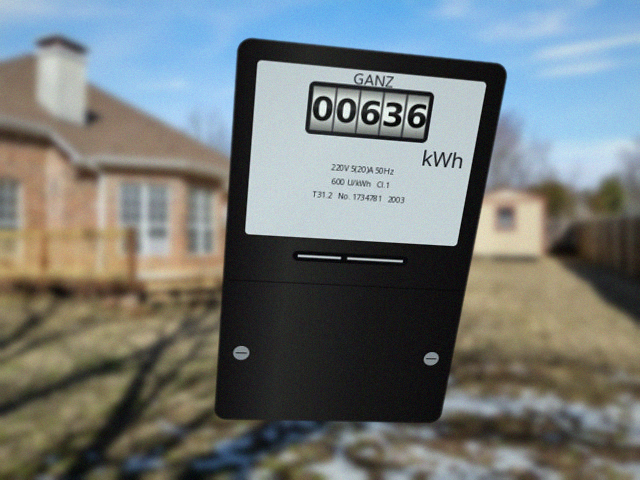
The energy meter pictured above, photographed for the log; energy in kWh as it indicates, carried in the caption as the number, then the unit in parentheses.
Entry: 636 (kWh)
